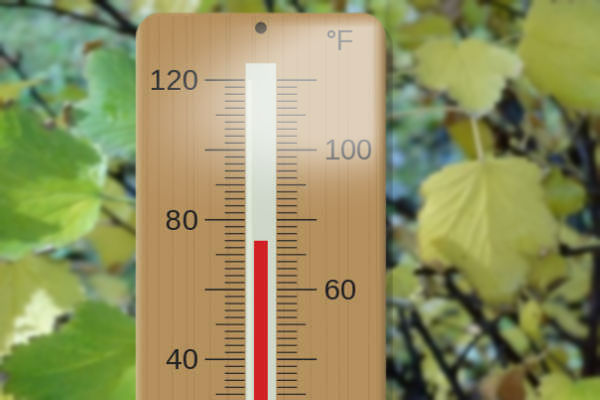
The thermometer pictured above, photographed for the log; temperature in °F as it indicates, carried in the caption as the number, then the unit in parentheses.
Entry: 74 (°F)
